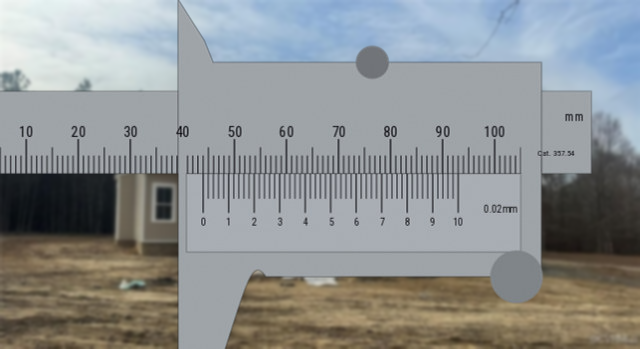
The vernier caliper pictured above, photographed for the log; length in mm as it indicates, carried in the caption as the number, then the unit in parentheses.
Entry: 44.0 (mm)
